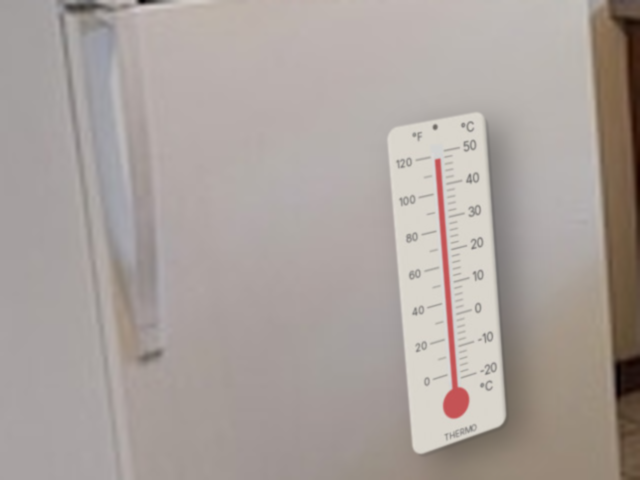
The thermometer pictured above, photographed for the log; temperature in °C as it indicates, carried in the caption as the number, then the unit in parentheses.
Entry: 48 (°C)
